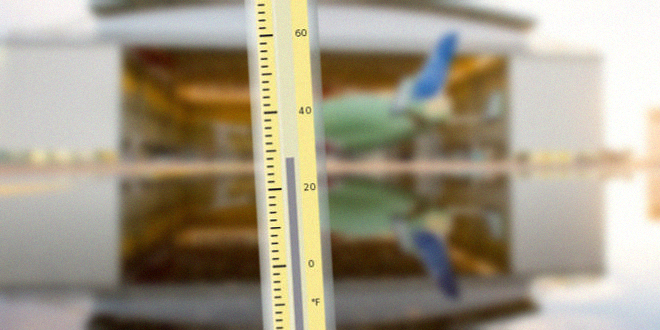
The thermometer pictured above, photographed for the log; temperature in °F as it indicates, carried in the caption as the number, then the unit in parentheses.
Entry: 28 (°F)
